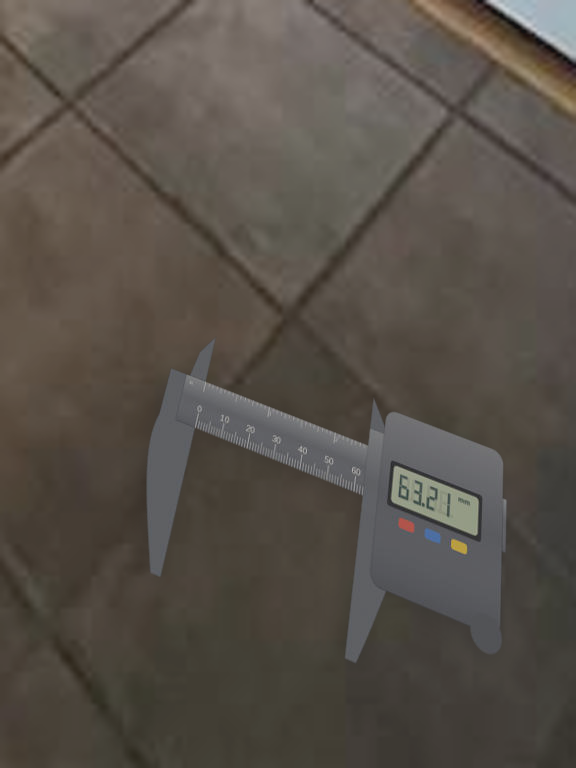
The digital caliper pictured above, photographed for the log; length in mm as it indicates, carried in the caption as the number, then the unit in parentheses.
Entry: 63.21 (mm)
